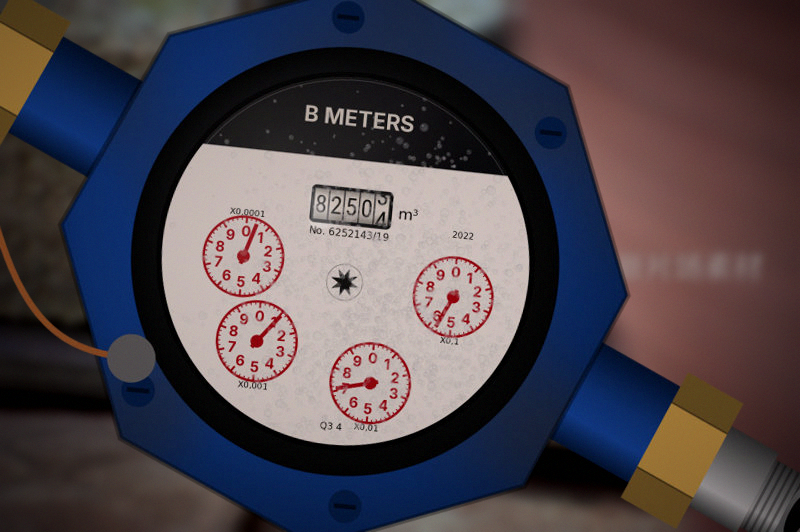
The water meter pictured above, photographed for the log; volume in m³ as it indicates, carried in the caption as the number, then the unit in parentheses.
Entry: 82503.5710 (m³)
